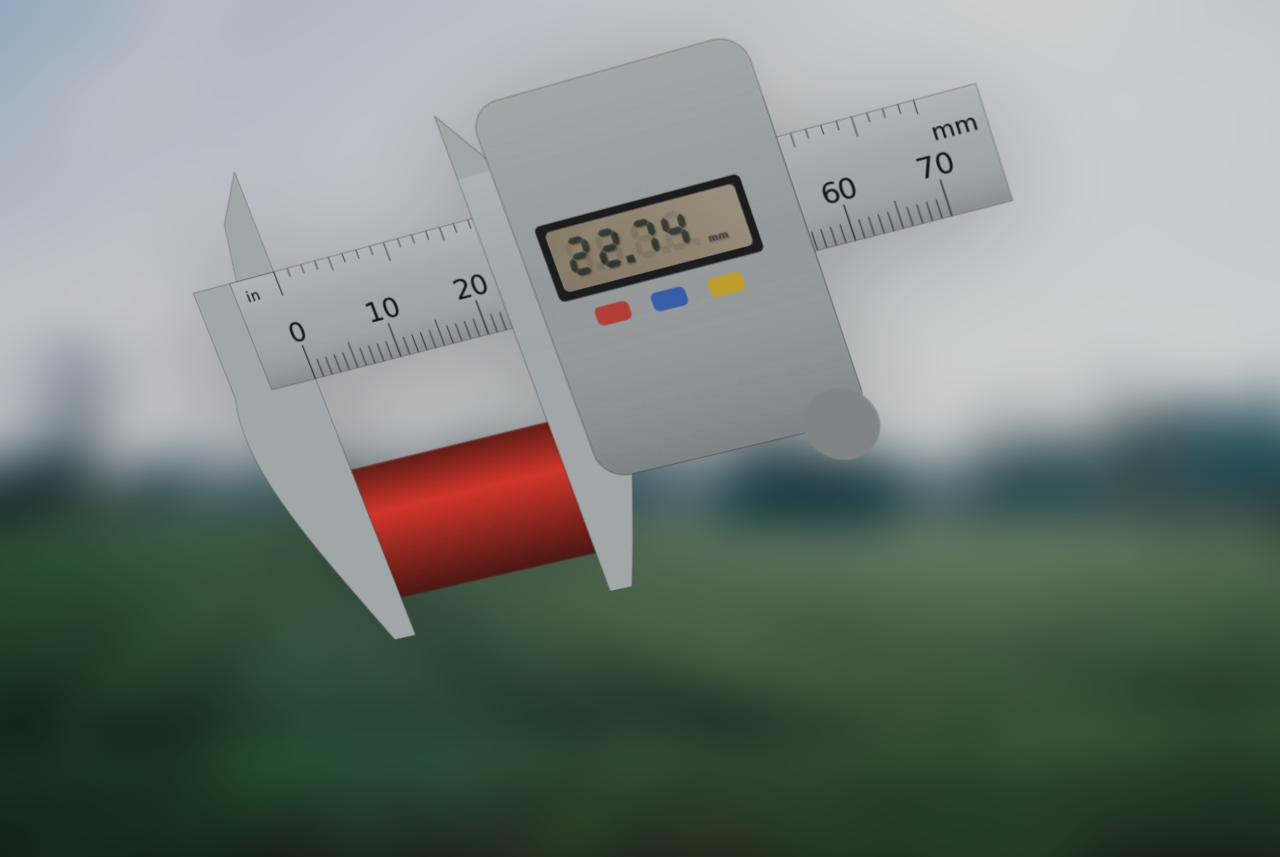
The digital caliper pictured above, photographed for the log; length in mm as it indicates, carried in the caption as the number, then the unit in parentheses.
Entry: 22.74 (mm)
